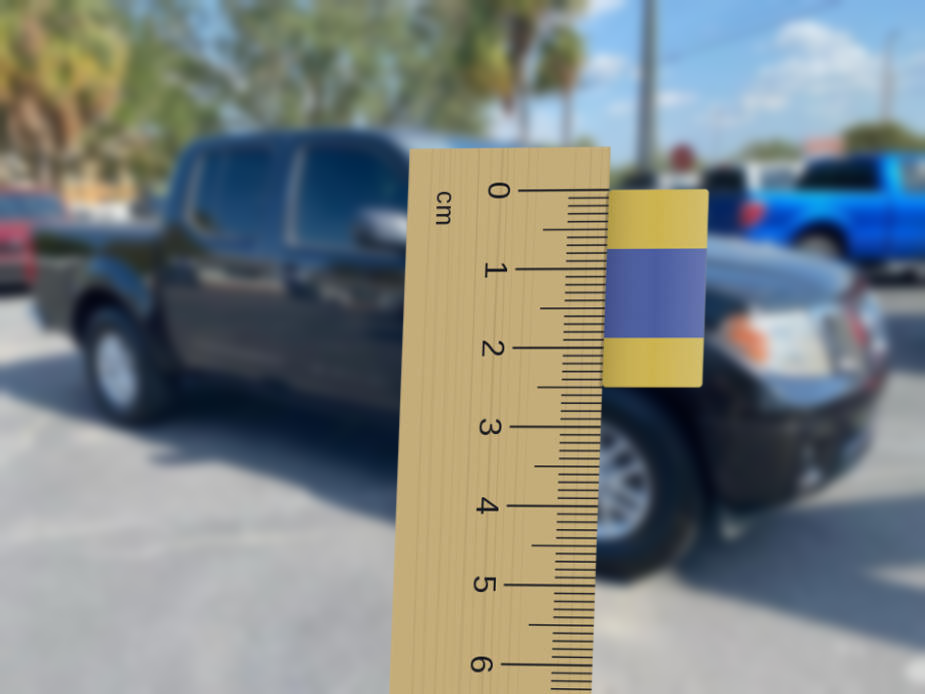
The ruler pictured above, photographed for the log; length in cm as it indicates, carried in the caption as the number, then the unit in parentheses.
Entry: 2.5 (cm)
